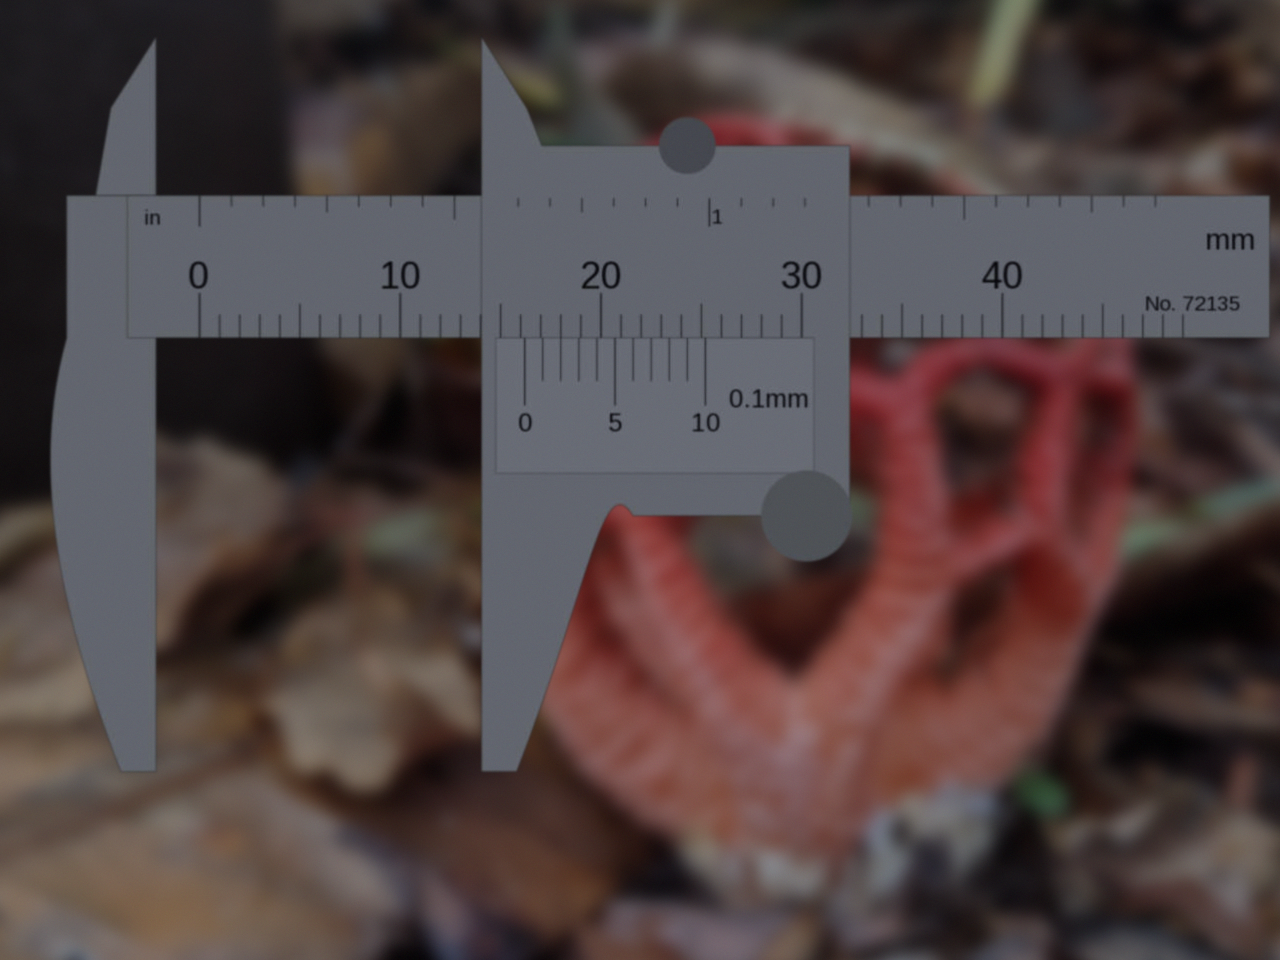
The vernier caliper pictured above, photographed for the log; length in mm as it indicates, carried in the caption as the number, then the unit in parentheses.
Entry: 16.2 (mm)
